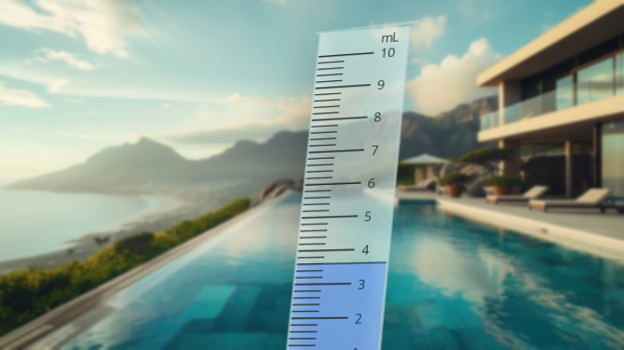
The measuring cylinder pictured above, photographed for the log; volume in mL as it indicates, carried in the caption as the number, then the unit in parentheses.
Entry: 3.6 (mL)
